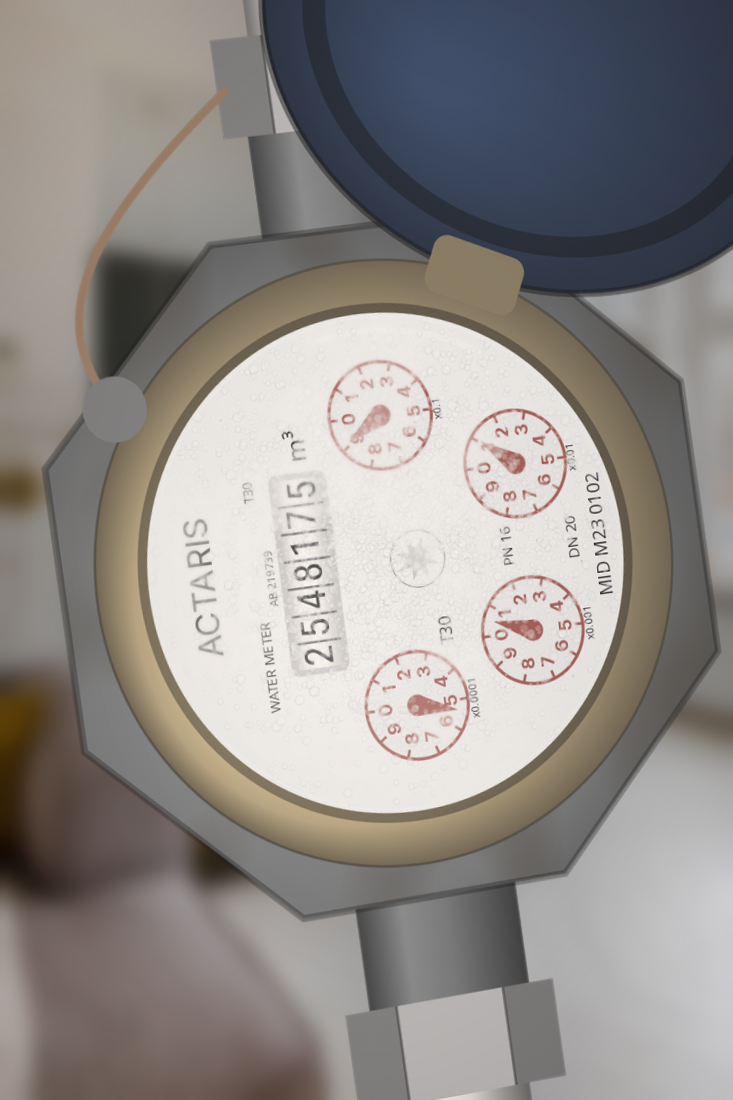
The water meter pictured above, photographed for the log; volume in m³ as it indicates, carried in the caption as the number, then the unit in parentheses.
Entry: 2548174.9105 (m³)
